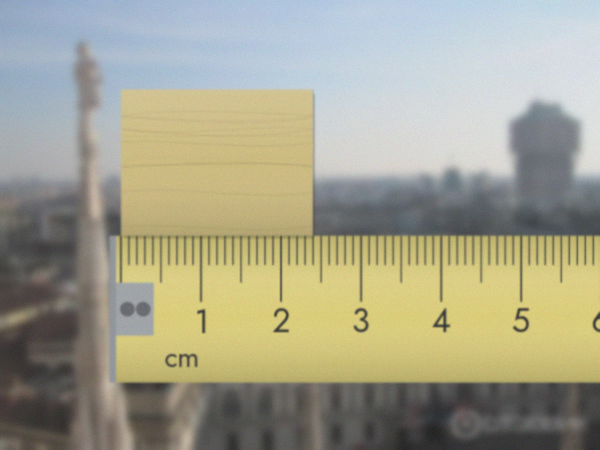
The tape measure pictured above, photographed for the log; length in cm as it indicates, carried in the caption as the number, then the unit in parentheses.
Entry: 2.4 (cm)
